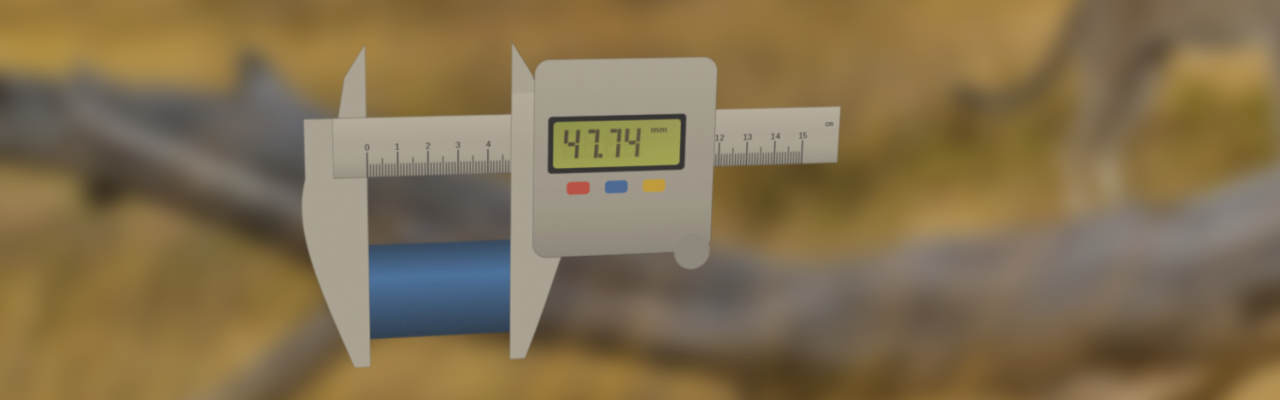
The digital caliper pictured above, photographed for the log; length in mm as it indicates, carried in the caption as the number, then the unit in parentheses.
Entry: 47.74 (mm)
